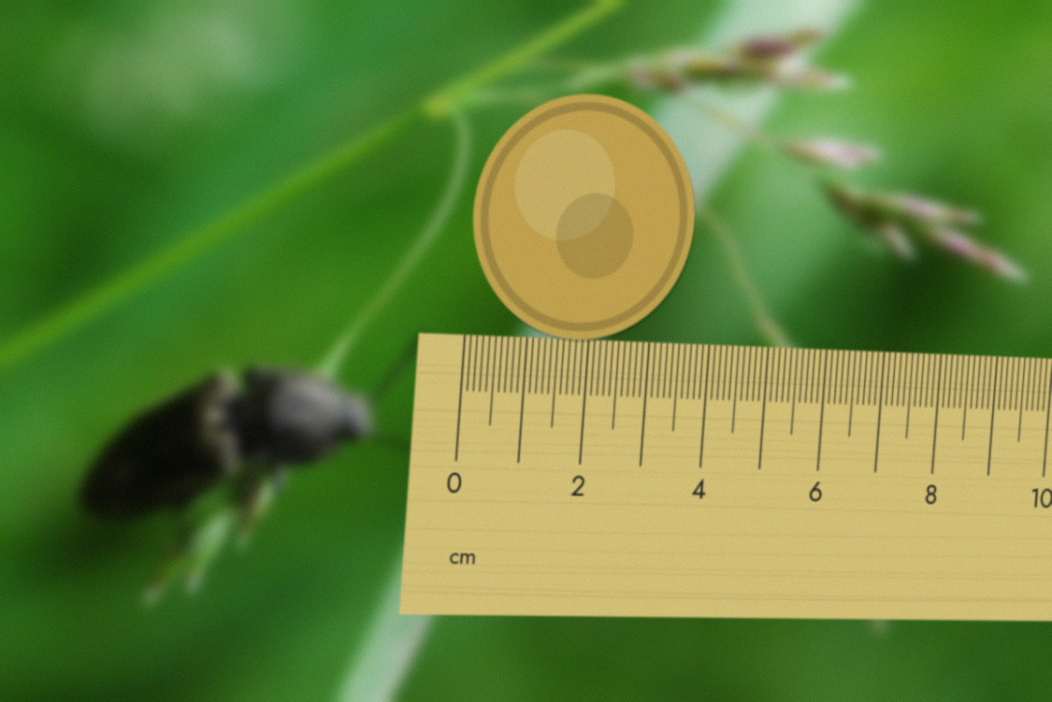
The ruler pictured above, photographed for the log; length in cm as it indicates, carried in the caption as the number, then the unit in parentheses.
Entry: 3.6 (cm)
